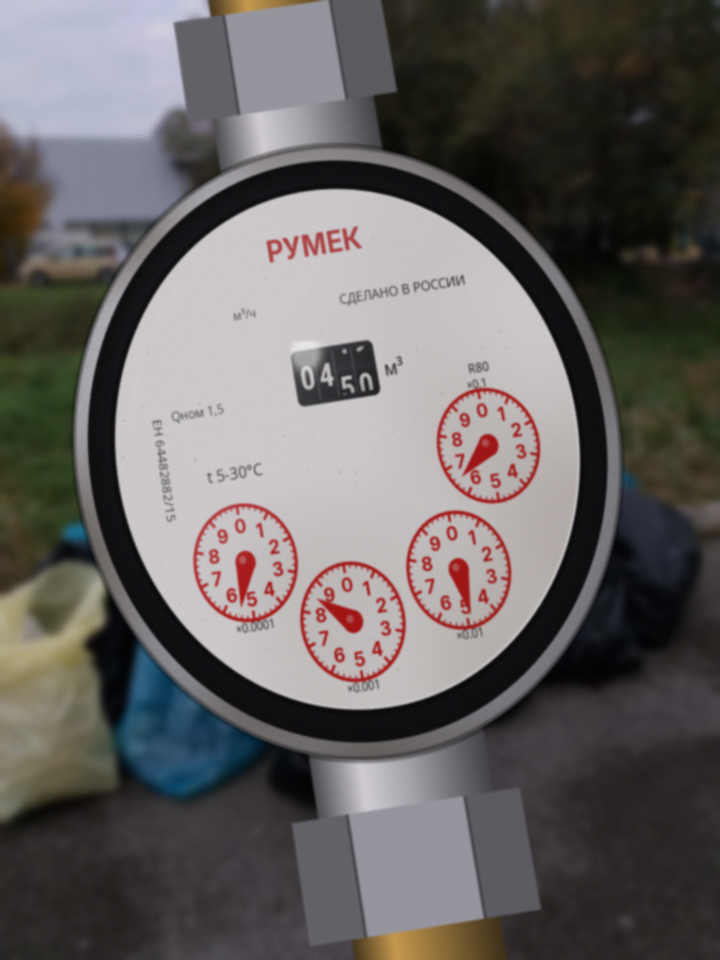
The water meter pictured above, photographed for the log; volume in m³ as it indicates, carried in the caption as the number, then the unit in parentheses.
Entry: 449.6485 (m³)
